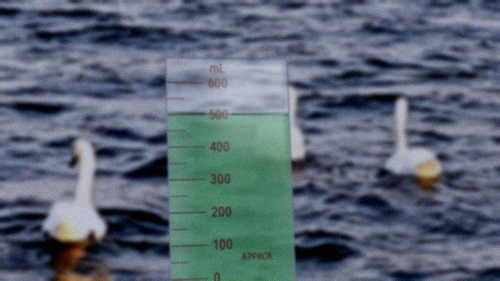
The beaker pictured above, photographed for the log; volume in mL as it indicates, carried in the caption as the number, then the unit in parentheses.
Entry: 500 (mL)
